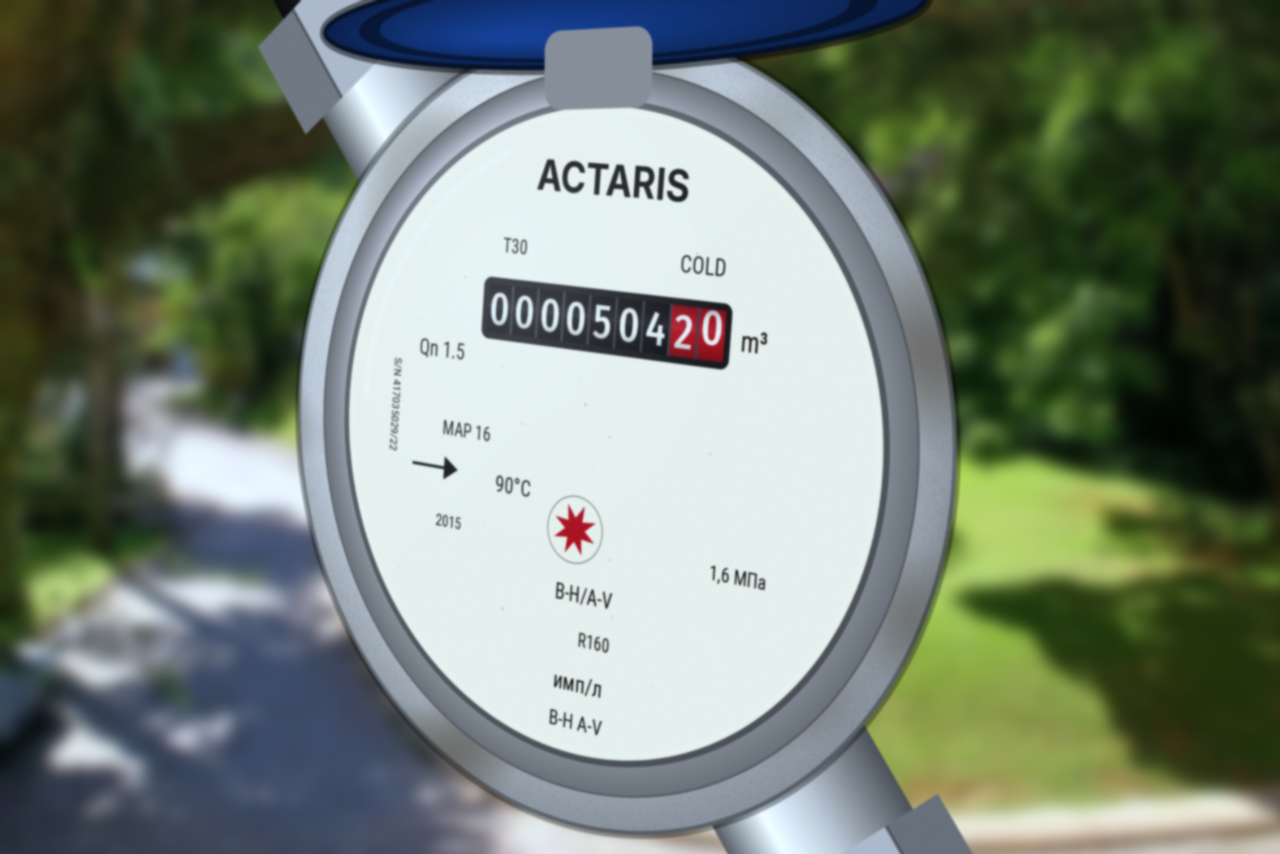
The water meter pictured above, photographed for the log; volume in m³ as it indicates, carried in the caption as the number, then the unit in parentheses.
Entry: 504.20 (m³)
